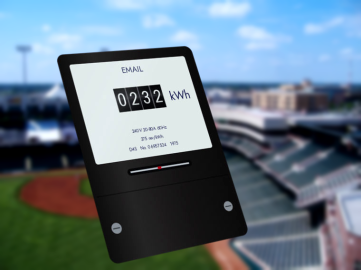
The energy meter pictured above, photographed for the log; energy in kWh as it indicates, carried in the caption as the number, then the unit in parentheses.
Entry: 232 (kWh)
